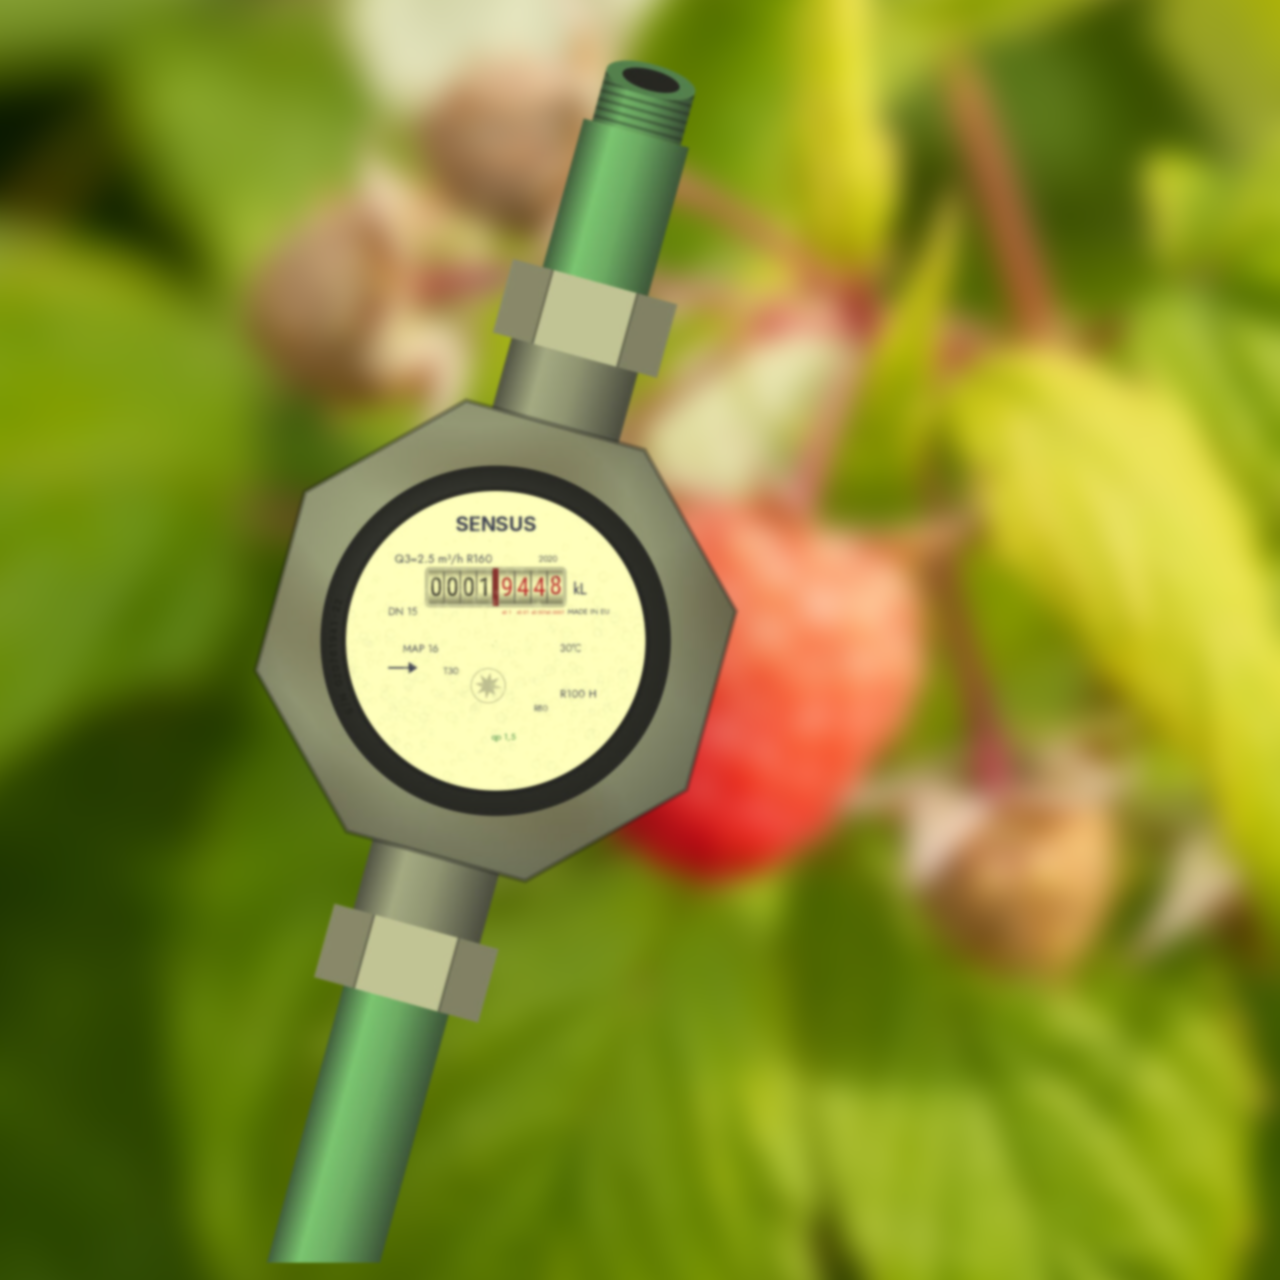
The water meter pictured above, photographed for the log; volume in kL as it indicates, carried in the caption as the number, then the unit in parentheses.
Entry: 1.9448 (kL)
